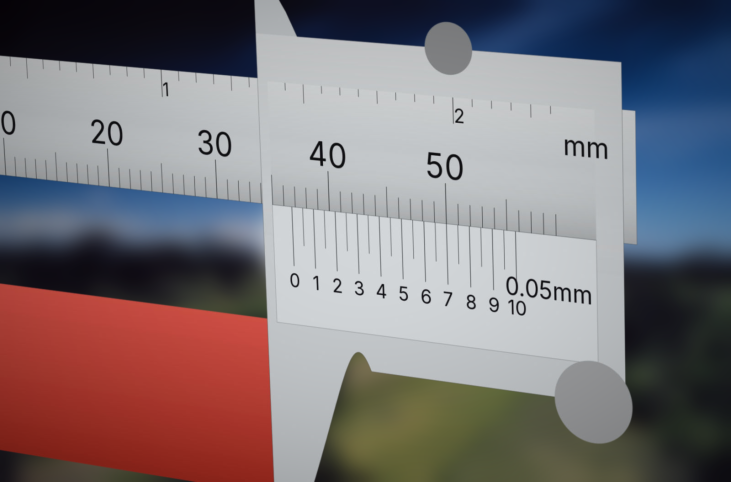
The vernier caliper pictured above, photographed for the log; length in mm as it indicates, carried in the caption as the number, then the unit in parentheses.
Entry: 36.7 (mm)
